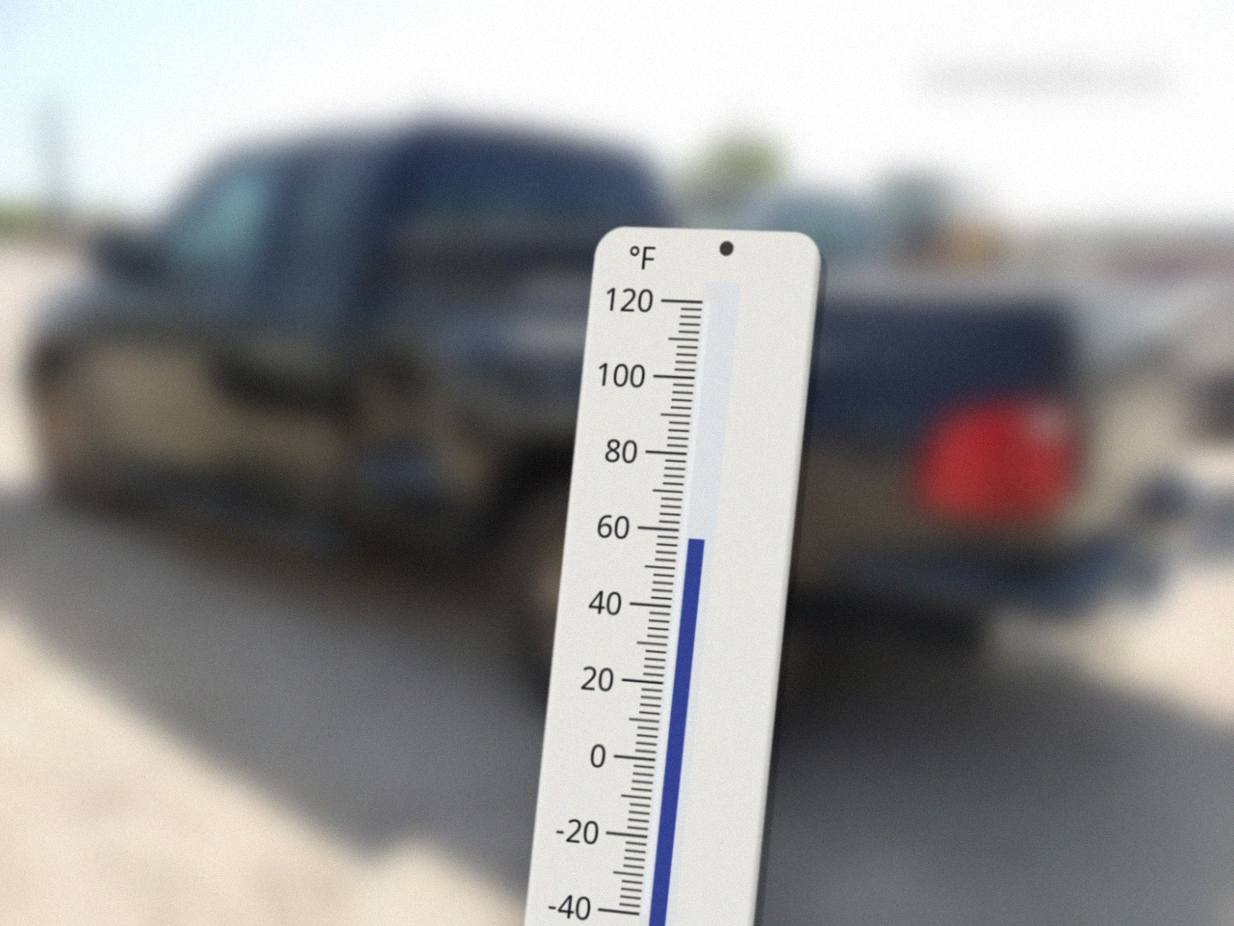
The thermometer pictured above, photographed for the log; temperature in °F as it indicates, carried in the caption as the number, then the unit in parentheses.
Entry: 58 (°F)
